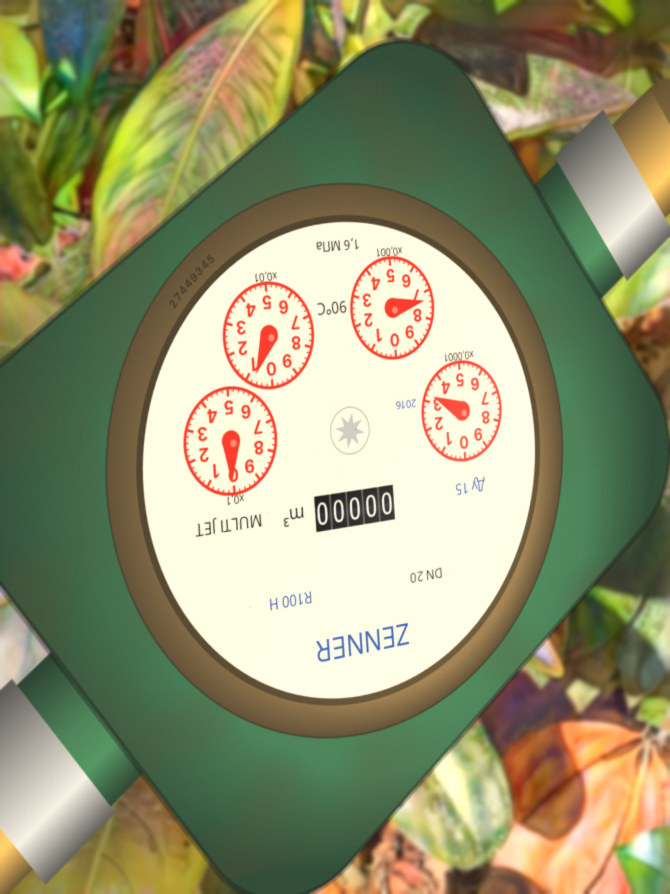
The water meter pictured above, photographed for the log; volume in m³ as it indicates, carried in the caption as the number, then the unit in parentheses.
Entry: 0.0073 (m³)
